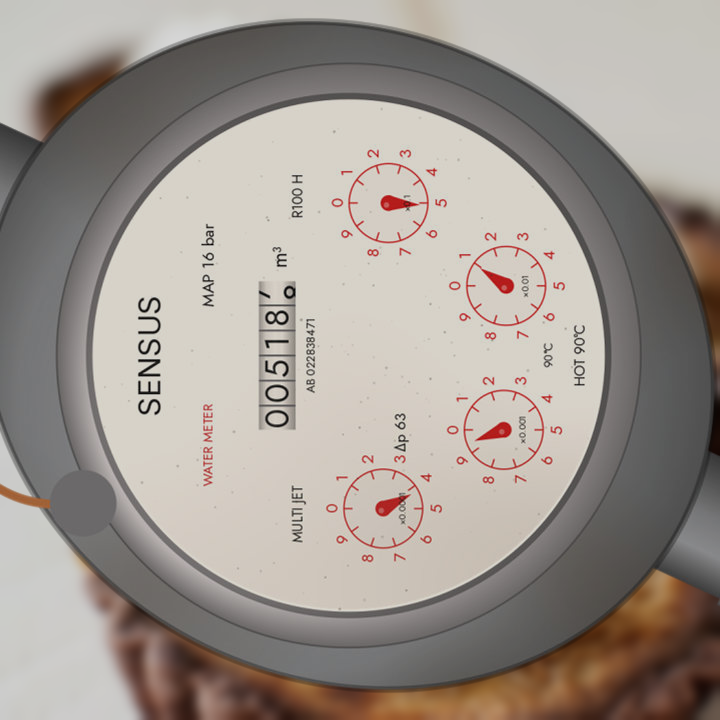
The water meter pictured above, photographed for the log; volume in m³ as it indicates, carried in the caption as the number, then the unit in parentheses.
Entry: 5187.5094 (m³)
